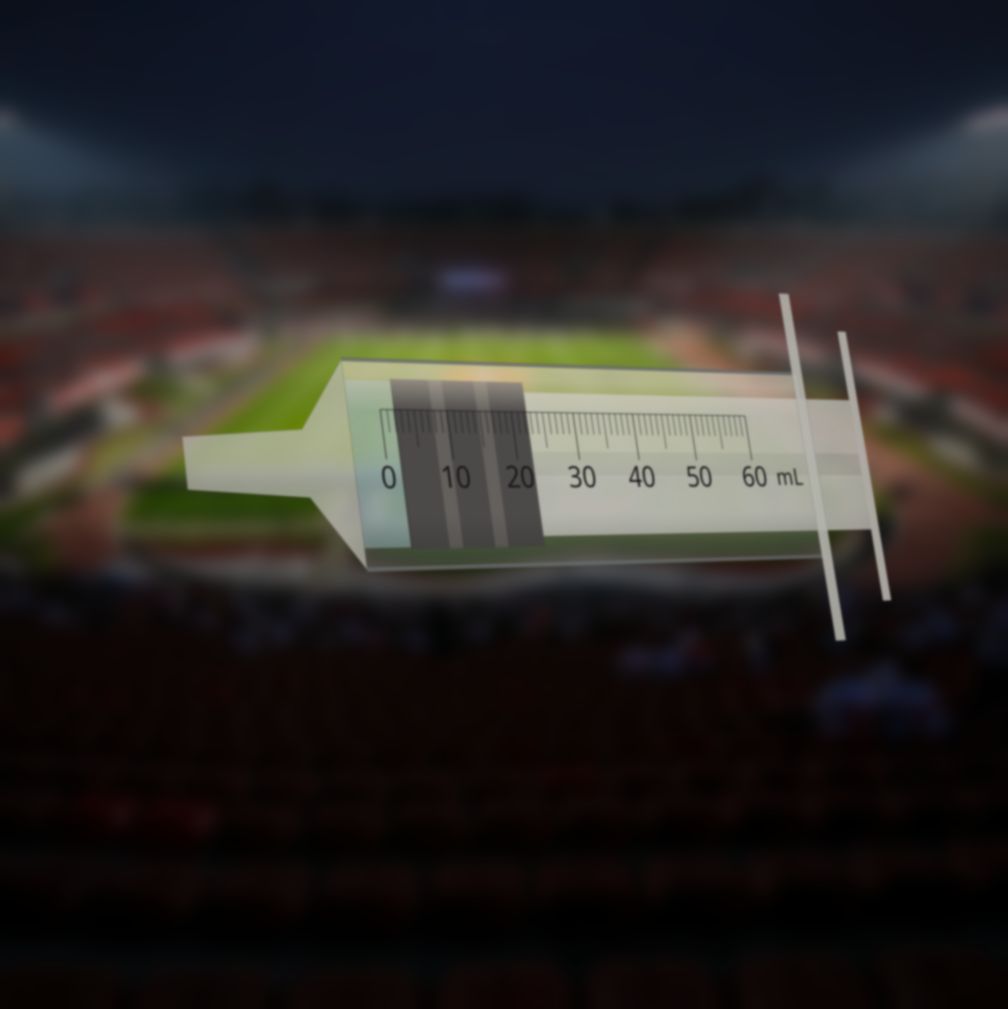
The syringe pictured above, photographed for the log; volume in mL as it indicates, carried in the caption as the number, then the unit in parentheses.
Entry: 2 (mL)
